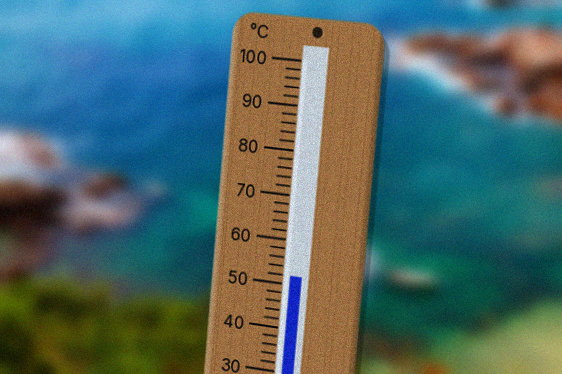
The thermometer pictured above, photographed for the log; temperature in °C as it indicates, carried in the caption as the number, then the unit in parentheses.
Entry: 52 (°C)
